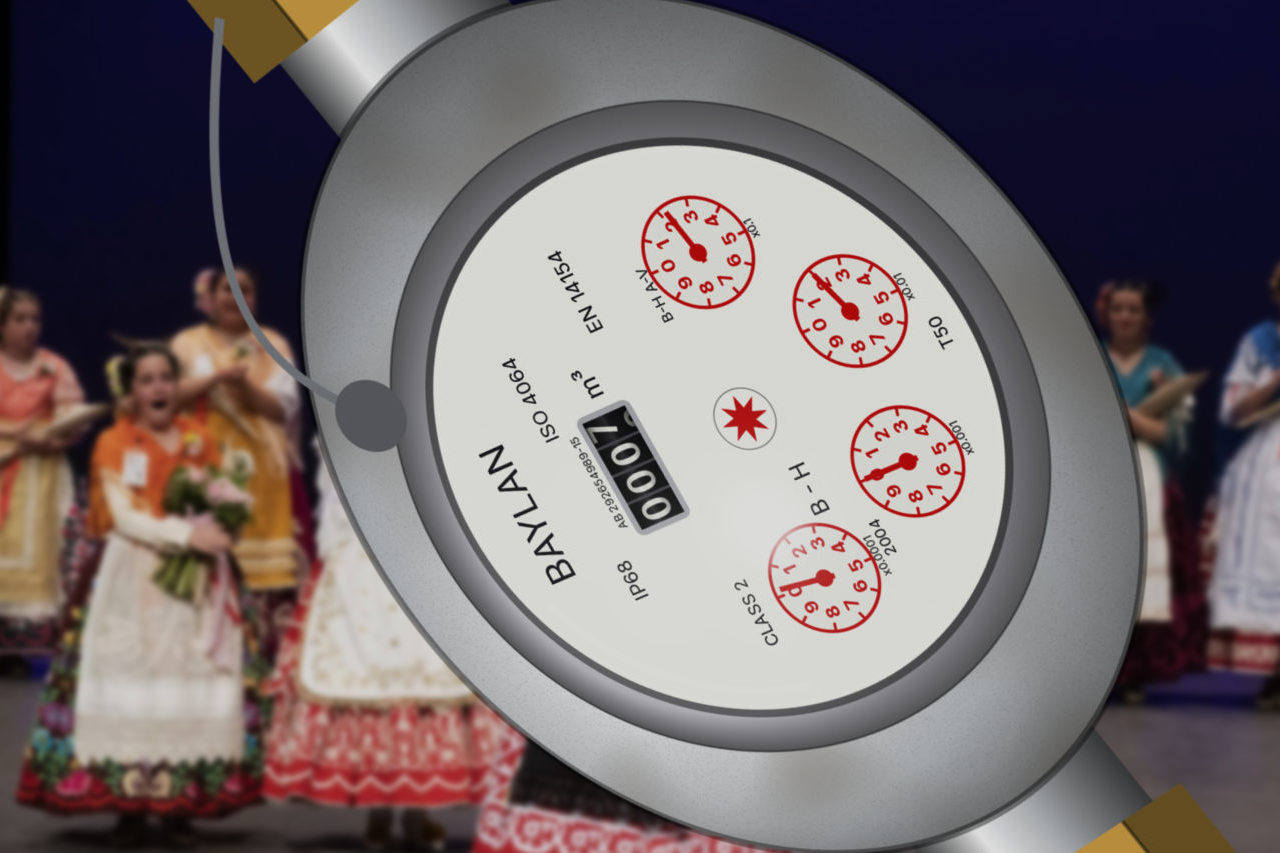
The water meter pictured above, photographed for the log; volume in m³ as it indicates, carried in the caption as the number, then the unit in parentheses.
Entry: 7.2200 (m³)
